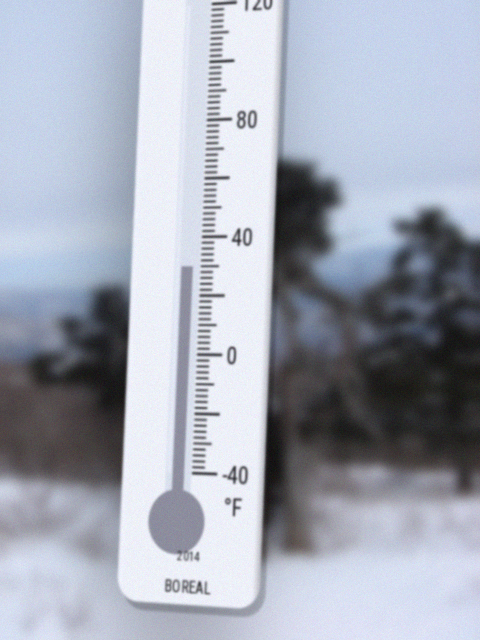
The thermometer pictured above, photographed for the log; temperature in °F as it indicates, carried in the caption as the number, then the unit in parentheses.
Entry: 30 (°F)
